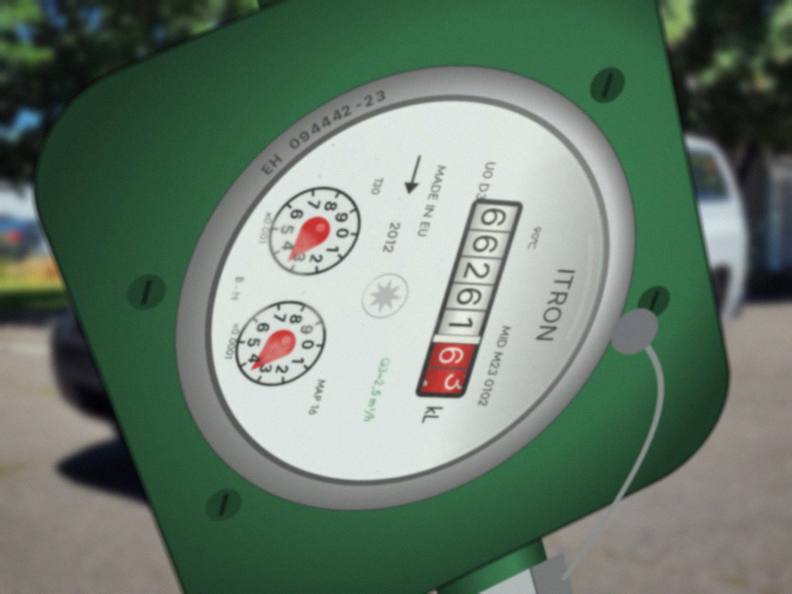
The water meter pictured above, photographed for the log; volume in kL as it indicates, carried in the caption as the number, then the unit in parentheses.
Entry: 66261.6333 (kL)
